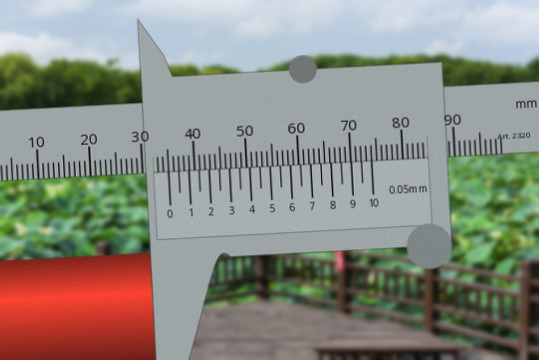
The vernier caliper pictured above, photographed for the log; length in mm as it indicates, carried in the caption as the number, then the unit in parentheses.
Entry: 35.0 (mm)
